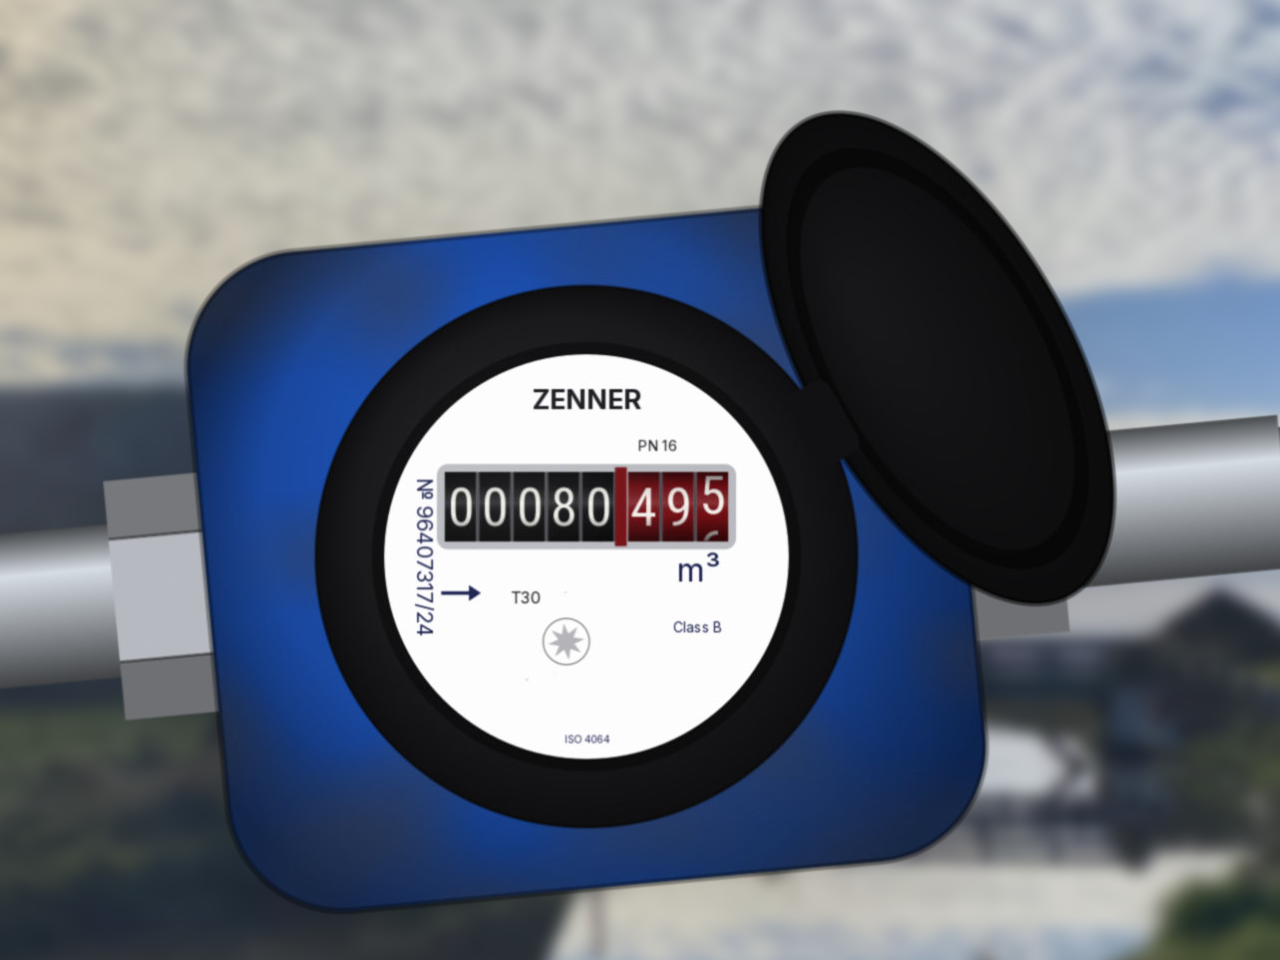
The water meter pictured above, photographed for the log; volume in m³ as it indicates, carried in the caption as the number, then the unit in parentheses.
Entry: 80.495 (m³)
